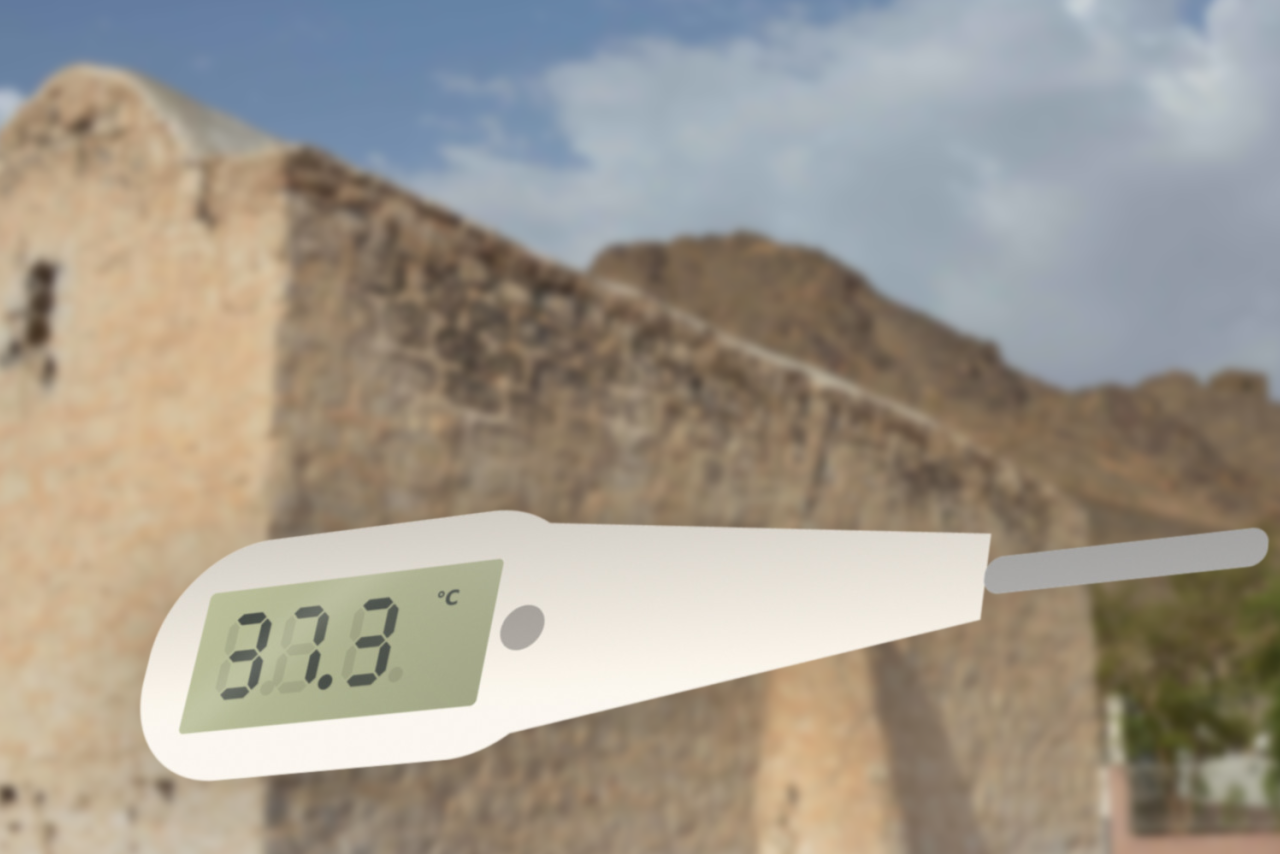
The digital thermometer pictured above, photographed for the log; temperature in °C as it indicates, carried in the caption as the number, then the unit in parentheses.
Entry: 37.3 (°C)
